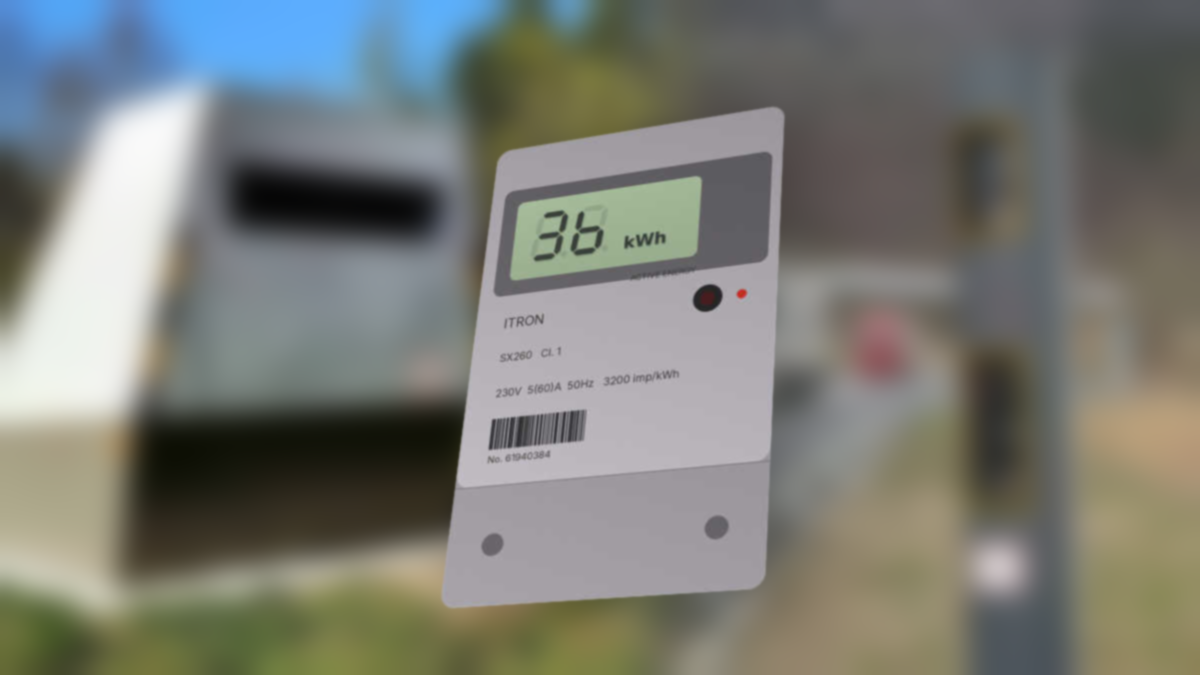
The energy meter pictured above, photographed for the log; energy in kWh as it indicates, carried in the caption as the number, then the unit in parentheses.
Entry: 36 (kWh)
